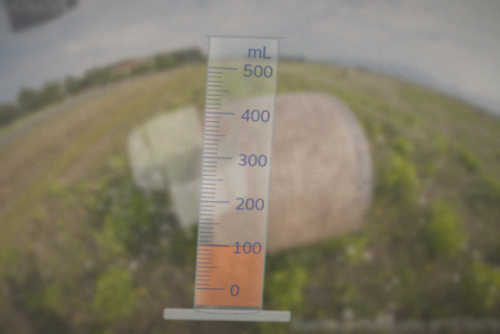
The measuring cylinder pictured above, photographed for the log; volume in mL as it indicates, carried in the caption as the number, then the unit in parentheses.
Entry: 100 (mL)
